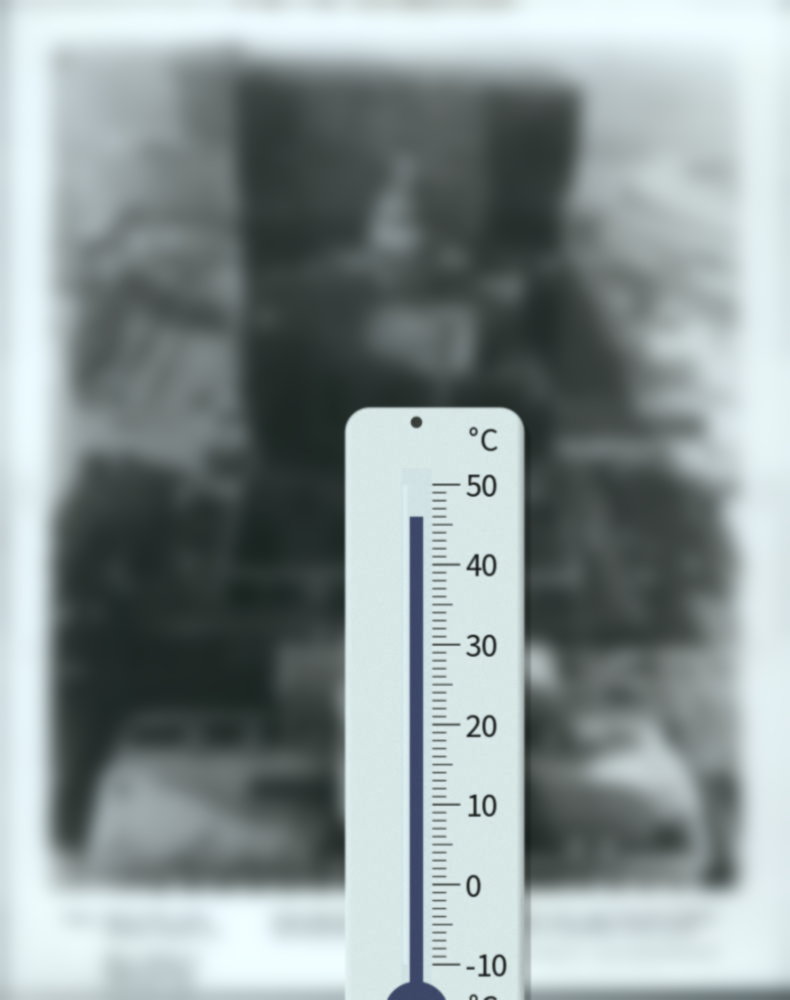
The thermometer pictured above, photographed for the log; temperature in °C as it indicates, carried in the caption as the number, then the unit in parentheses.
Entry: 46 (°C)
